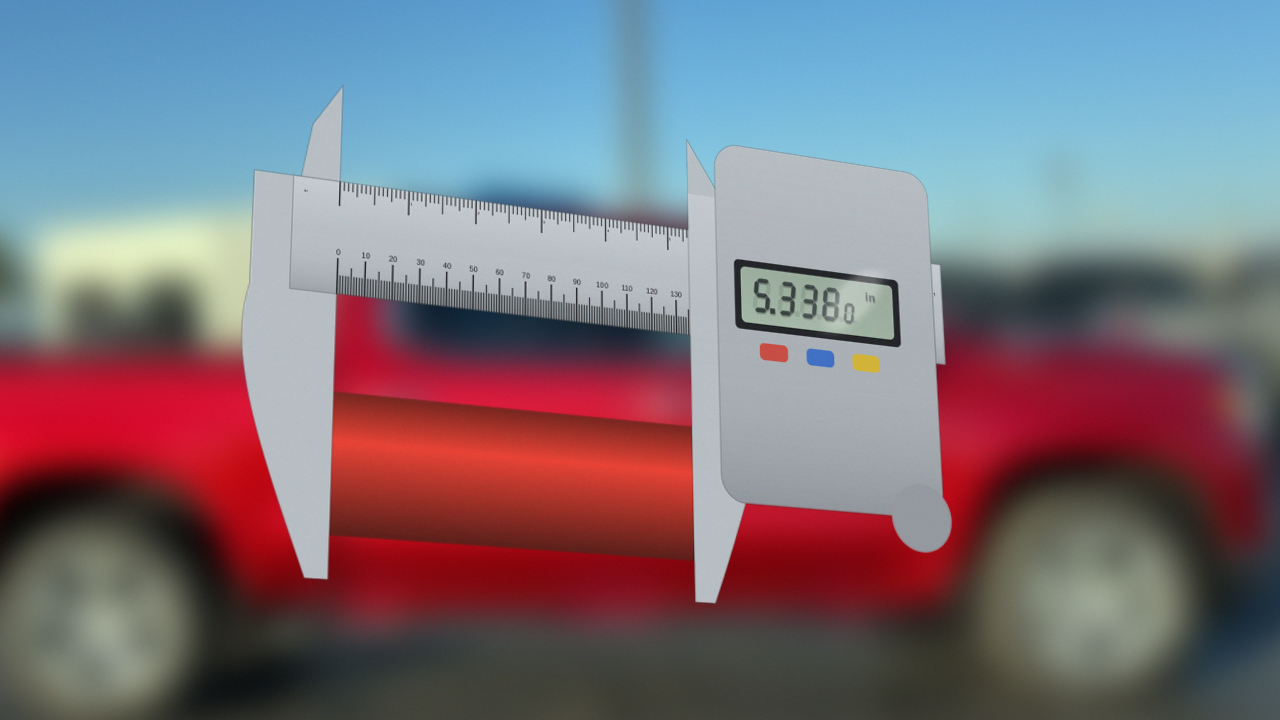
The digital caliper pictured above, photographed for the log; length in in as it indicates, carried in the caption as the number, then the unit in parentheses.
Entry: 5.3380 (in)
